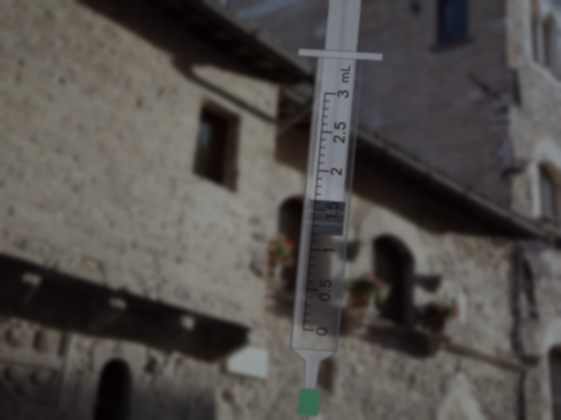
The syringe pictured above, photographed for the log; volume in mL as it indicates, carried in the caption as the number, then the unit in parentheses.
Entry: 1.2 (mL)
